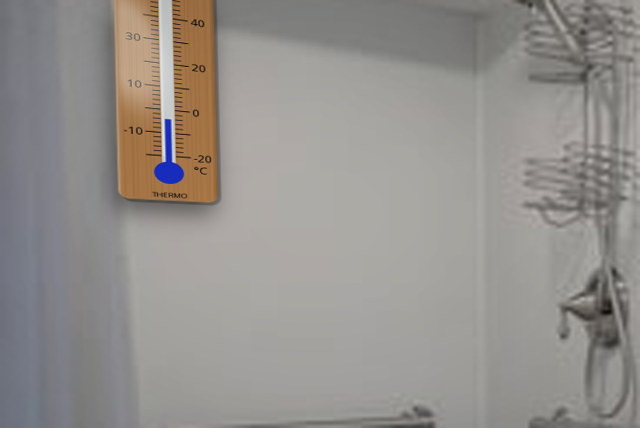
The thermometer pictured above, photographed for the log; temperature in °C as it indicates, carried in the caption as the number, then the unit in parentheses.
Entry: -4 (°C)
